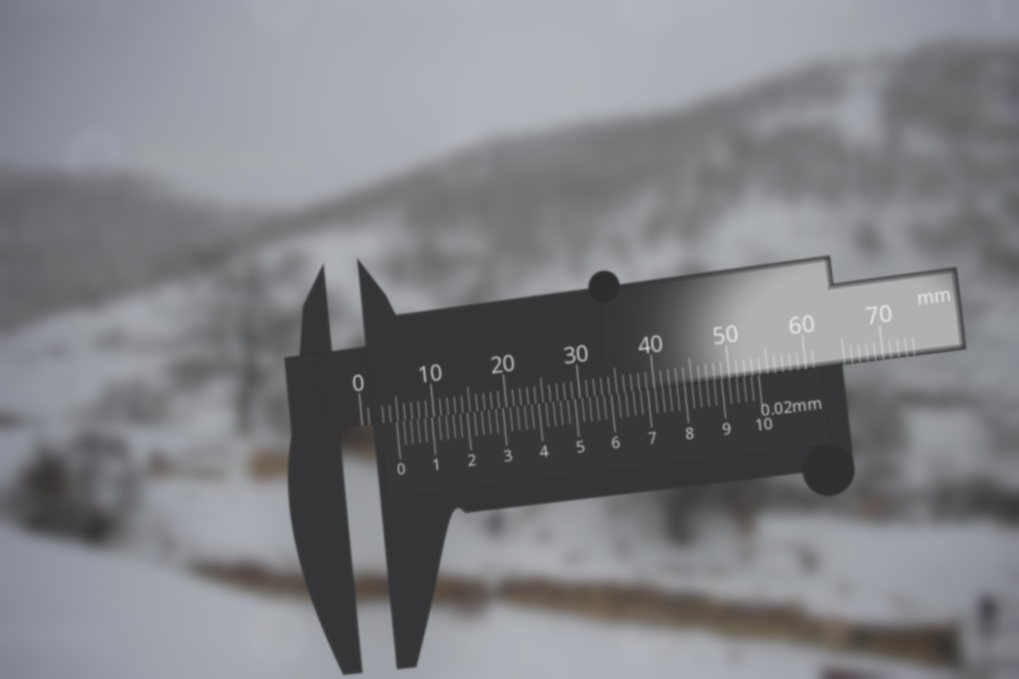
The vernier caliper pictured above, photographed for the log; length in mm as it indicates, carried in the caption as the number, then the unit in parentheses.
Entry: 4.8 (mm)
